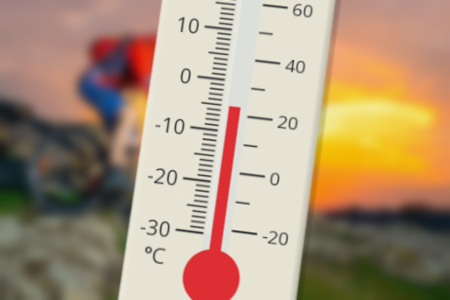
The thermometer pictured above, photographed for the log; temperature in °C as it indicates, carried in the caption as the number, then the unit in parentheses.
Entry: -5 (°C)
